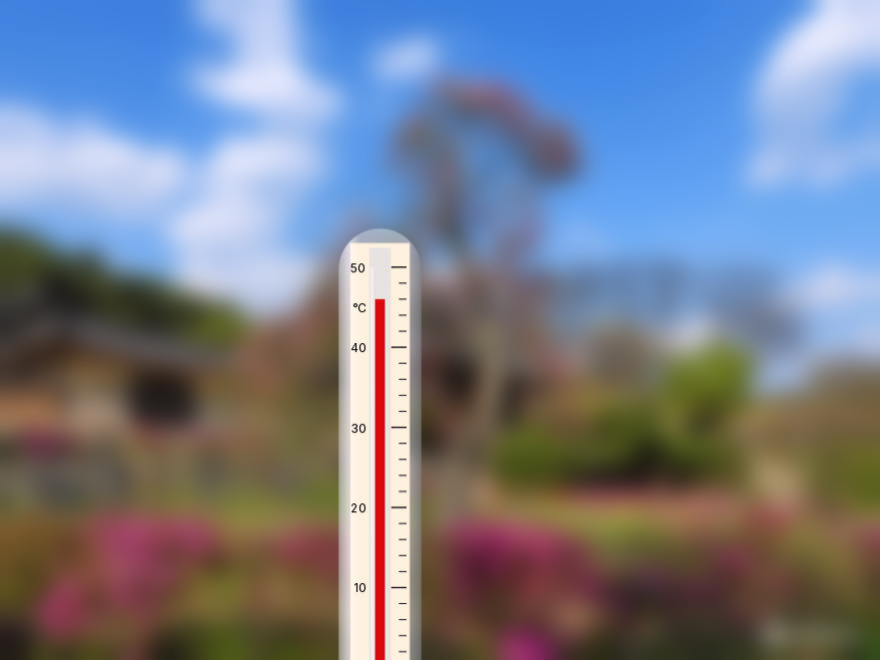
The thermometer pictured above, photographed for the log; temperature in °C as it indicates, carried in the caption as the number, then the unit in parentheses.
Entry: 46 (°C)
